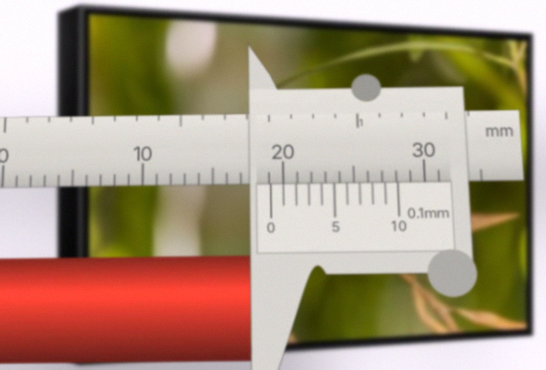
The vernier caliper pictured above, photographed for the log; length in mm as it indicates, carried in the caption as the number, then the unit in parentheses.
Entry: 19.1 (mm)
